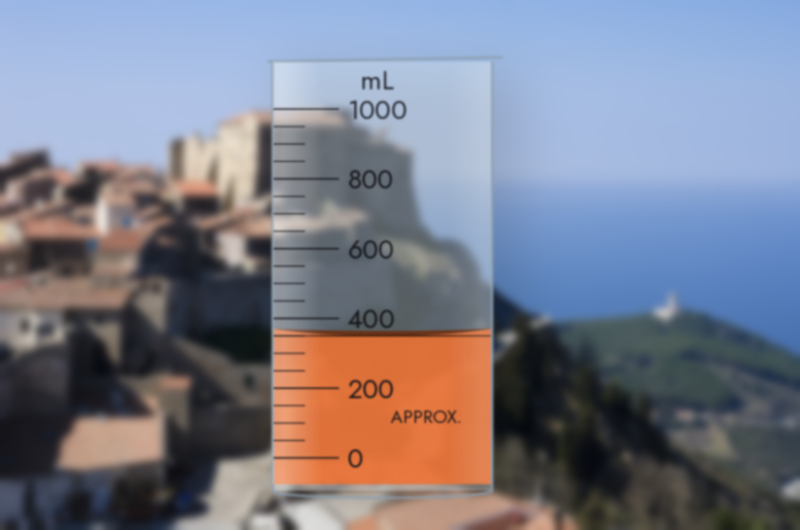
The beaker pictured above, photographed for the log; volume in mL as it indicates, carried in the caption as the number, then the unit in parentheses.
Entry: 350 (mL)
